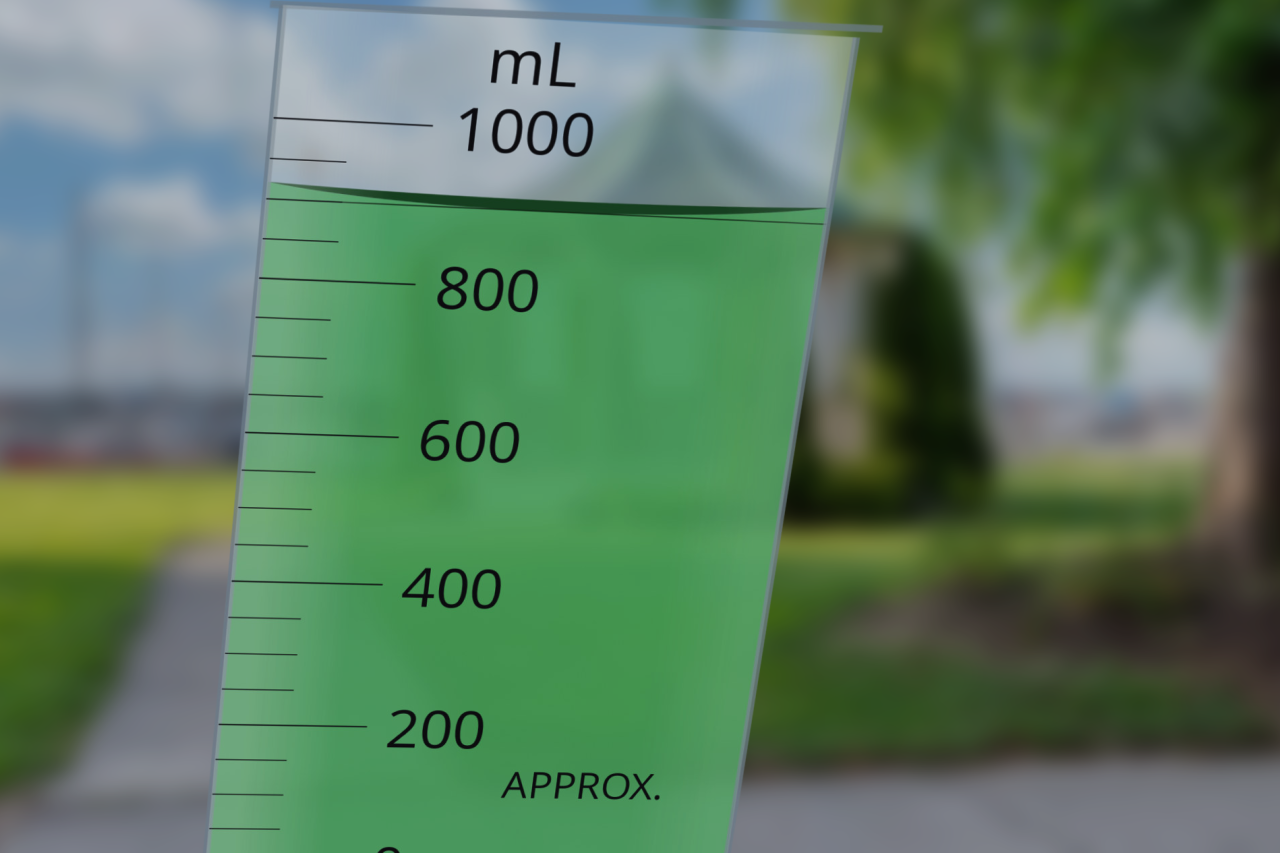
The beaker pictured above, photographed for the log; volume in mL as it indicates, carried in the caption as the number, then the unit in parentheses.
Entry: 900 (mL)
